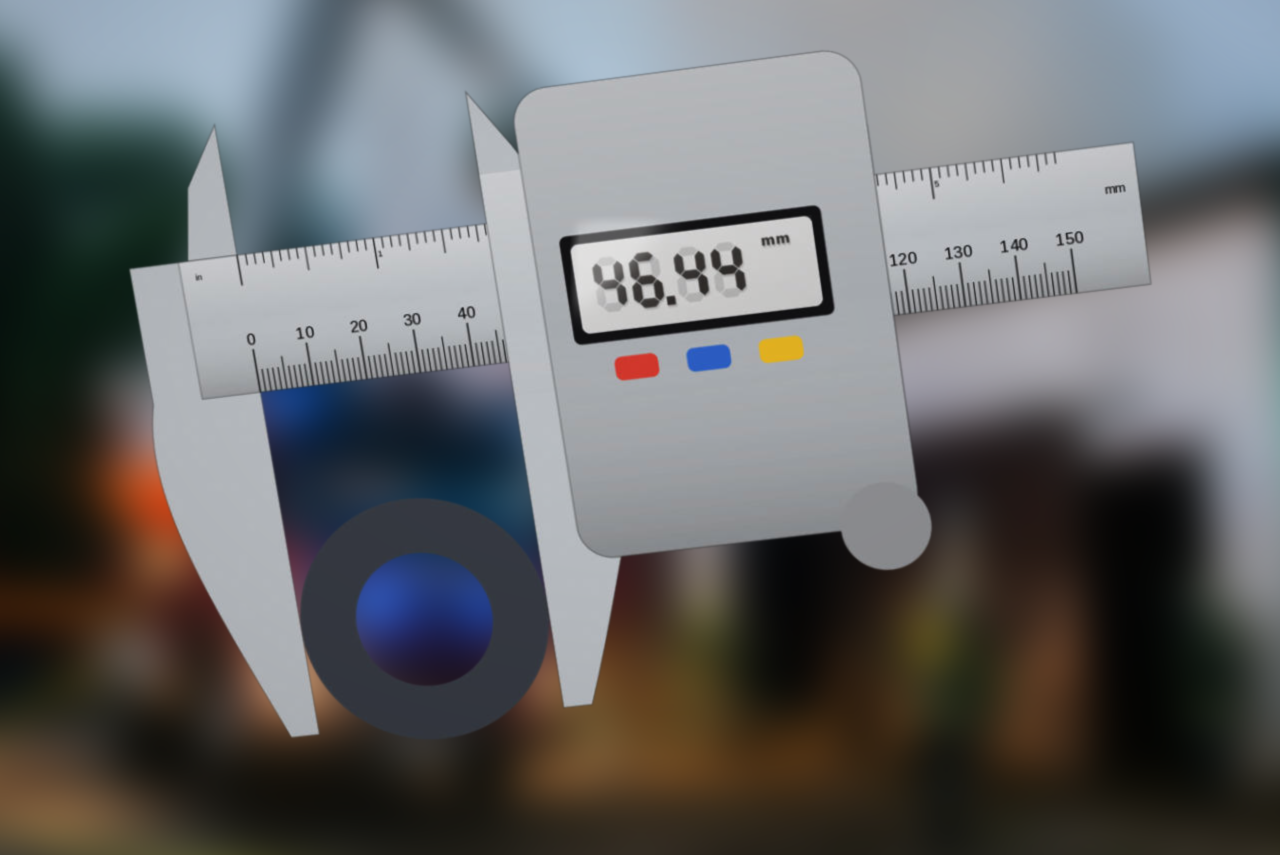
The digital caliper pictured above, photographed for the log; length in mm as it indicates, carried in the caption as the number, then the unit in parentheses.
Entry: 46.44 (mm)
